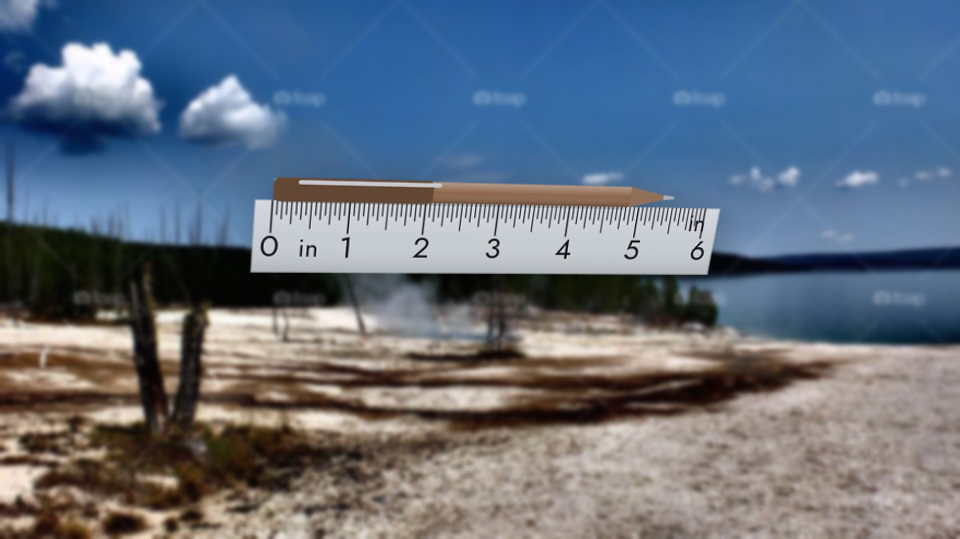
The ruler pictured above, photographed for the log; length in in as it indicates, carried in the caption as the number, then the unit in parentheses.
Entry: 5.5 (in)
